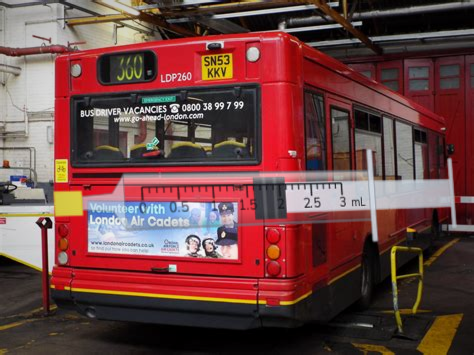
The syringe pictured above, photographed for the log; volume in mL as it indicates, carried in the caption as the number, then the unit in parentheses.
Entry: 1.6 (mL)
